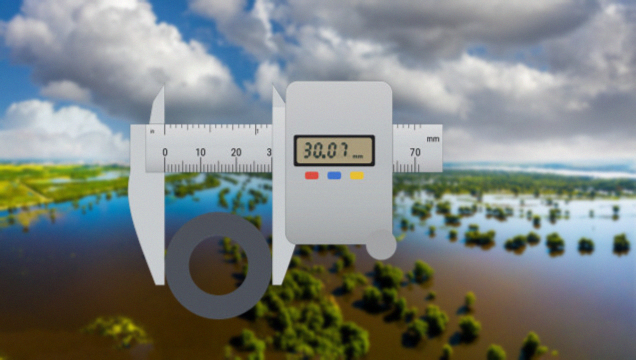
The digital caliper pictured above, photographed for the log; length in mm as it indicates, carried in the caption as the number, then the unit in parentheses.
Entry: 30.07 (mm)
